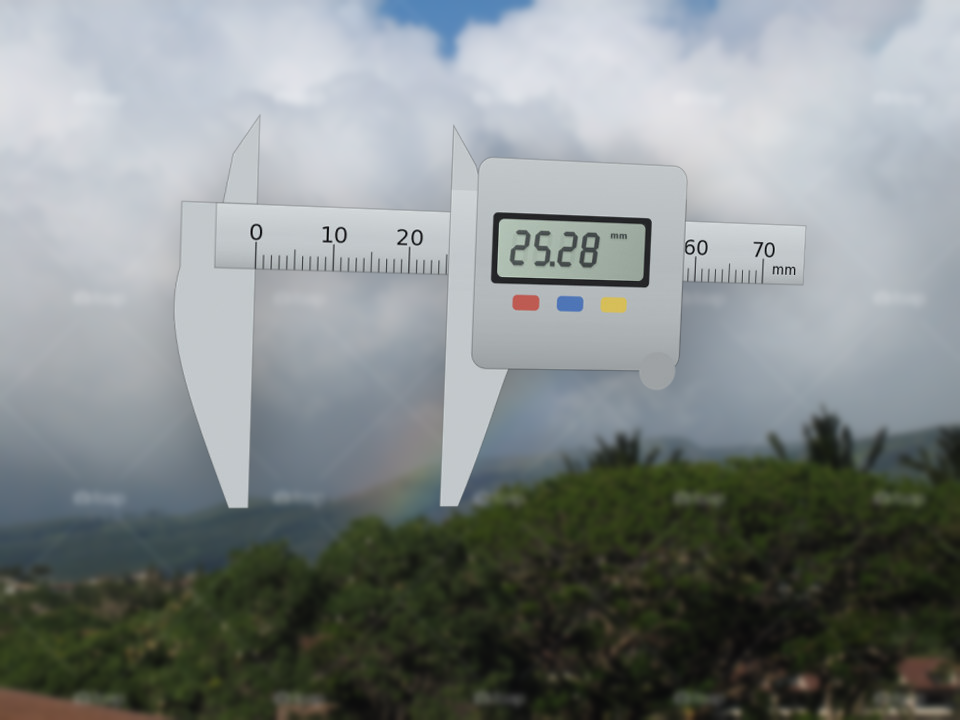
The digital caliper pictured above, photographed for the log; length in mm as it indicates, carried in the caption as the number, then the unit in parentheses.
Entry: 25.28 (mm)
